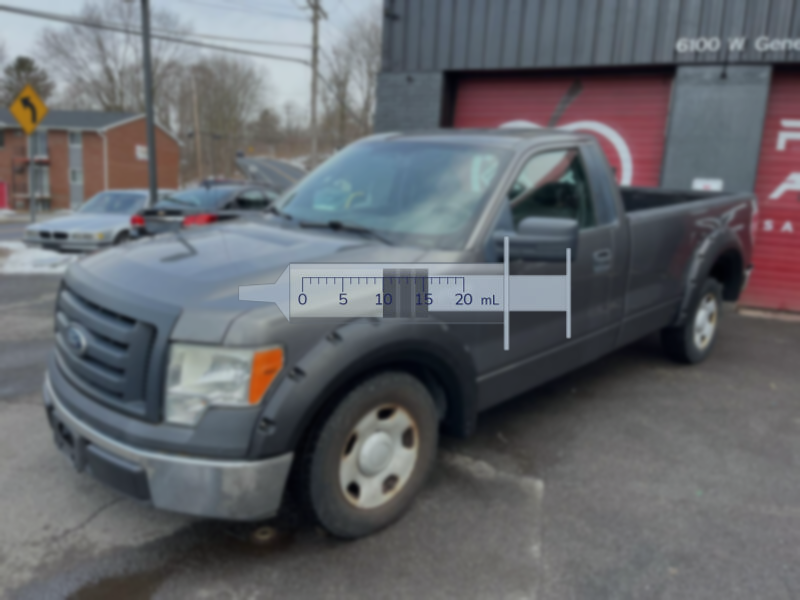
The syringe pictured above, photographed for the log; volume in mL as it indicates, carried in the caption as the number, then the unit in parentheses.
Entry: 10 (mL)
